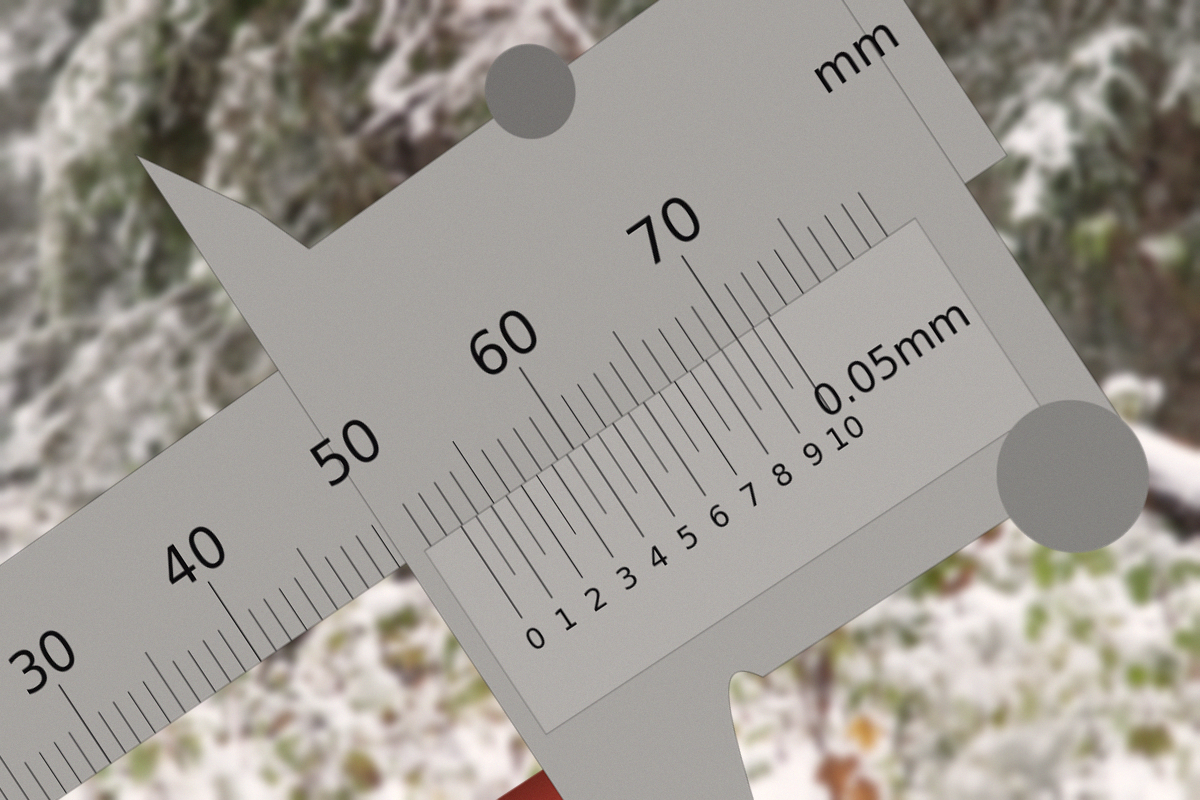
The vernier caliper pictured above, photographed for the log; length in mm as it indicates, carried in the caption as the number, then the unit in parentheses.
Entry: 52.9 (mm)
